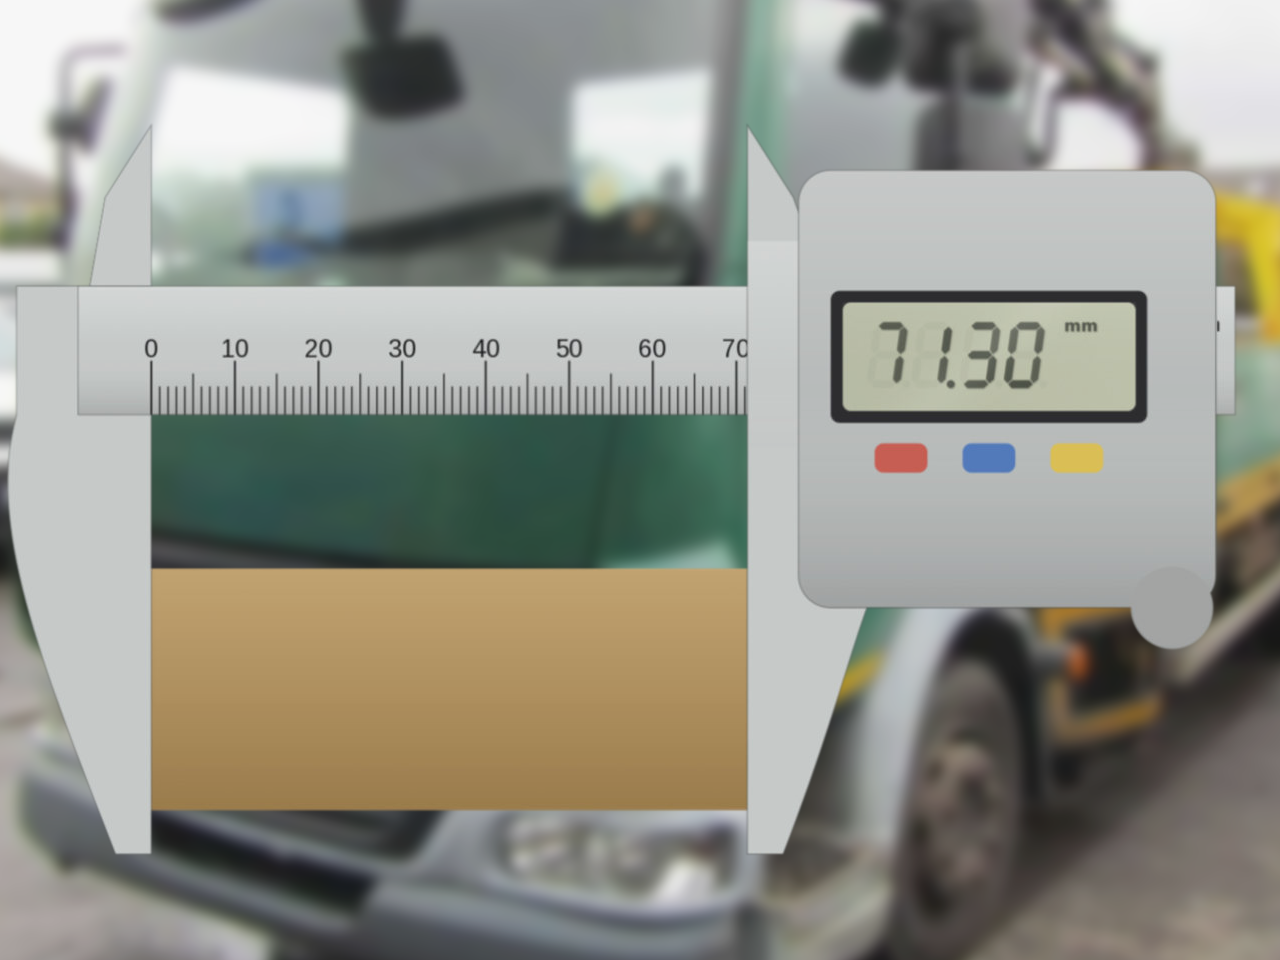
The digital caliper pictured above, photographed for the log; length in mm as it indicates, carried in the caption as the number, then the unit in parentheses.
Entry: 71.30 (mm)
